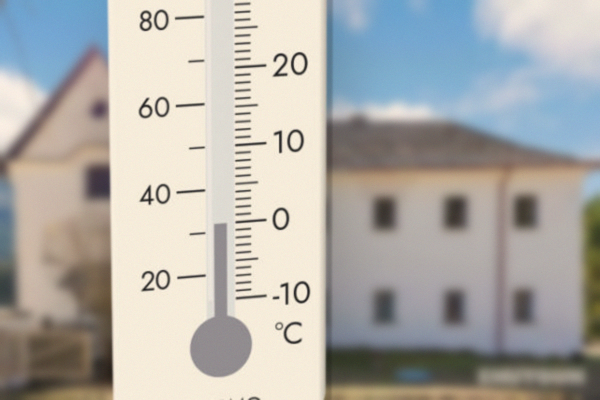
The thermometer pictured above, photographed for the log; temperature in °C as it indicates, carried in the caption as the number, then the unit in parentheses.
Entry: 0 (°C)
